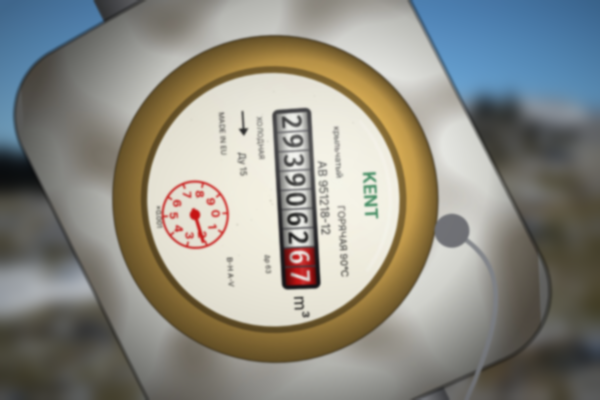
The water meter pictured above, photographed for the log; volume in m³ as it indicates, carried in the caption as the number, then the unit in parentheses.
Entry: 2939062.672 (m³)
